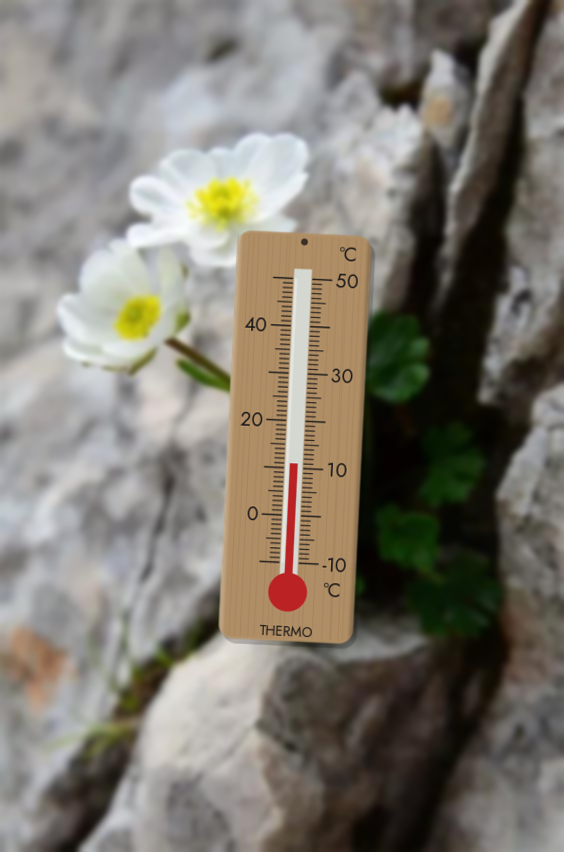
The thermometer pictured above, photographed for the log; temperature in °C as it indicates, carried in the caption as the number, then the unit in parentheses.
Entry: 11 (°C)
